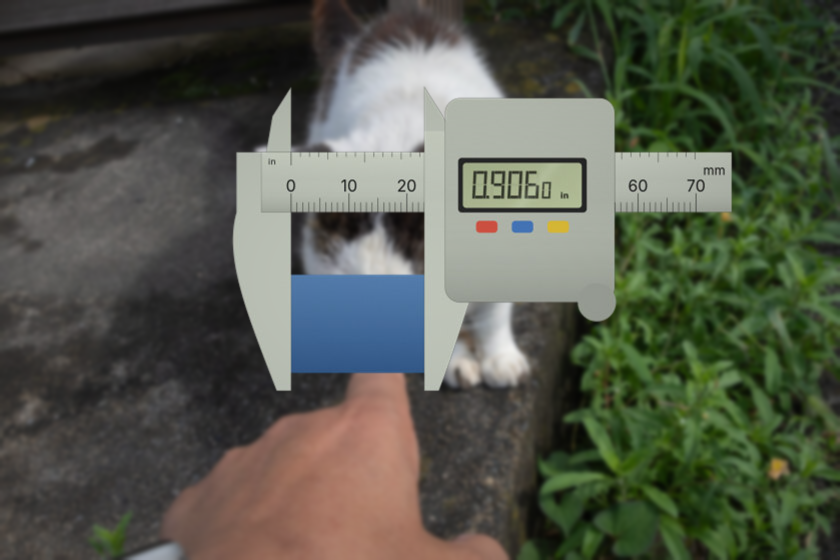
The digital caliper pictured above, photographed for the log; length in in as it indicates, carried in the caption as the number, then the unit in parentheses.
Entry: 0.9060 (in)
